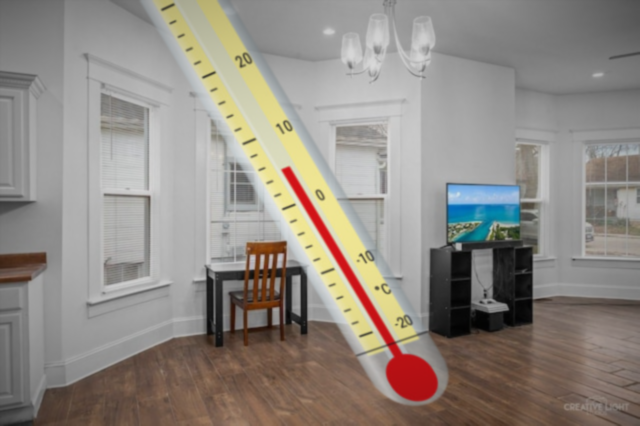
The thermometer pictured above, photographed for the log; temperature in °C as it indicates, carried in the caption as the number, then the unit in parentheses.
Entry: 5 (°C)
